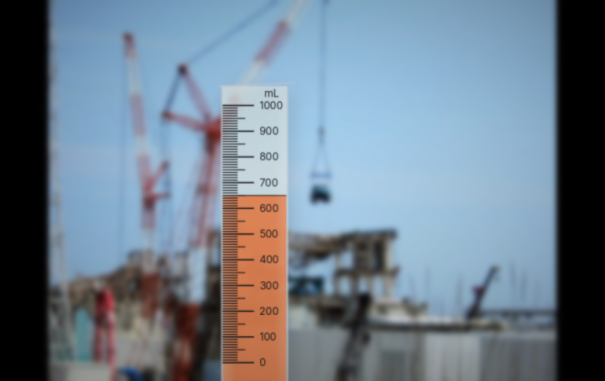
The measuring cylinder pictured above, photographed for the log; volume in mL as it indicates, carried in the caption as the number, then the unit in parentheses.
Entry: 650 (mL)
